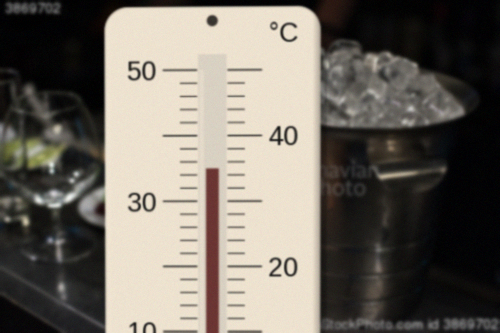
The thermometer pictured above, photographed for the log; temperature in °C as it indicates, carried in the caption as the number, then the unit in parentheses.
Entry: 35 (°C)
